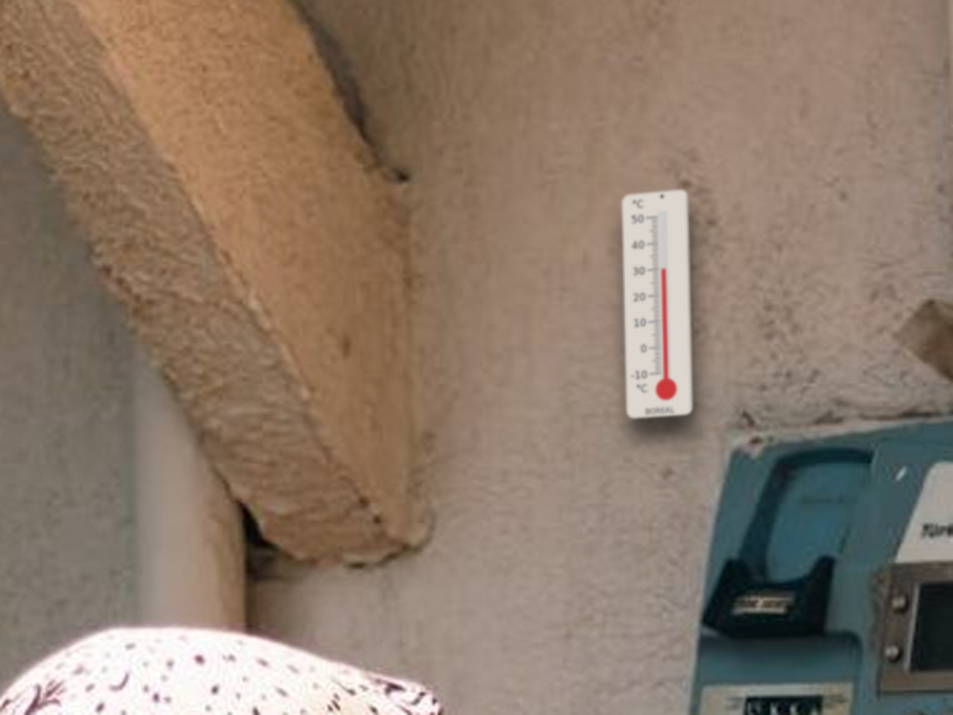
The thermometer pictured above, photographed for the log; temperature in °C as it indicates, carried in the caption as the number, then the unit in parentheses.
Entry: 30 (°C)
